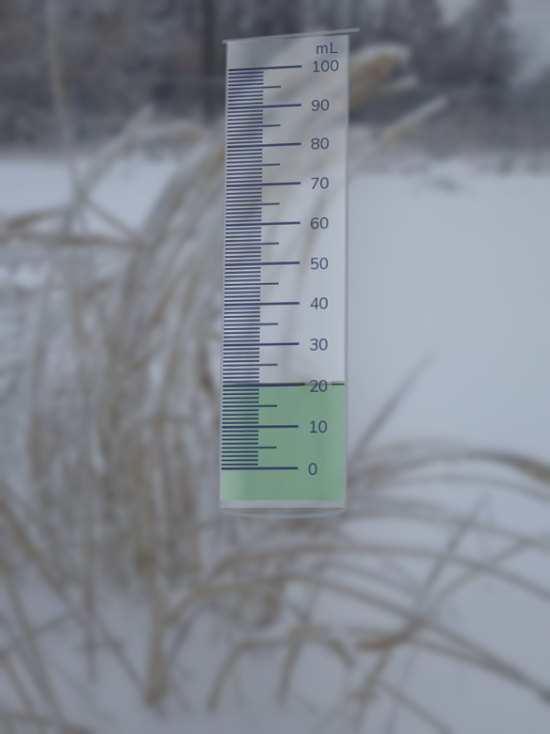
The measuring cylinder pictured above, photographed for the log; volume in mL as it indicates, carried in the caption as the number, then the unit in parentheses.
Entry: 20 (mL)
